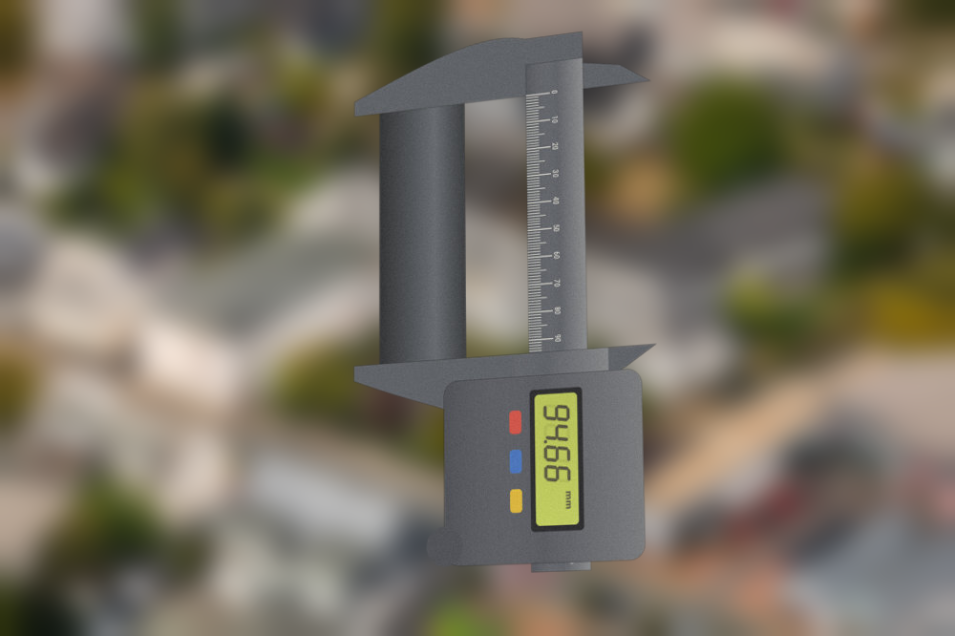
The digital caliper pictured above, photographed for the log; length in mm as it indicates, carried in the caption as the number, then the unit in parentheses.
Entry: 94.66 (mm)
